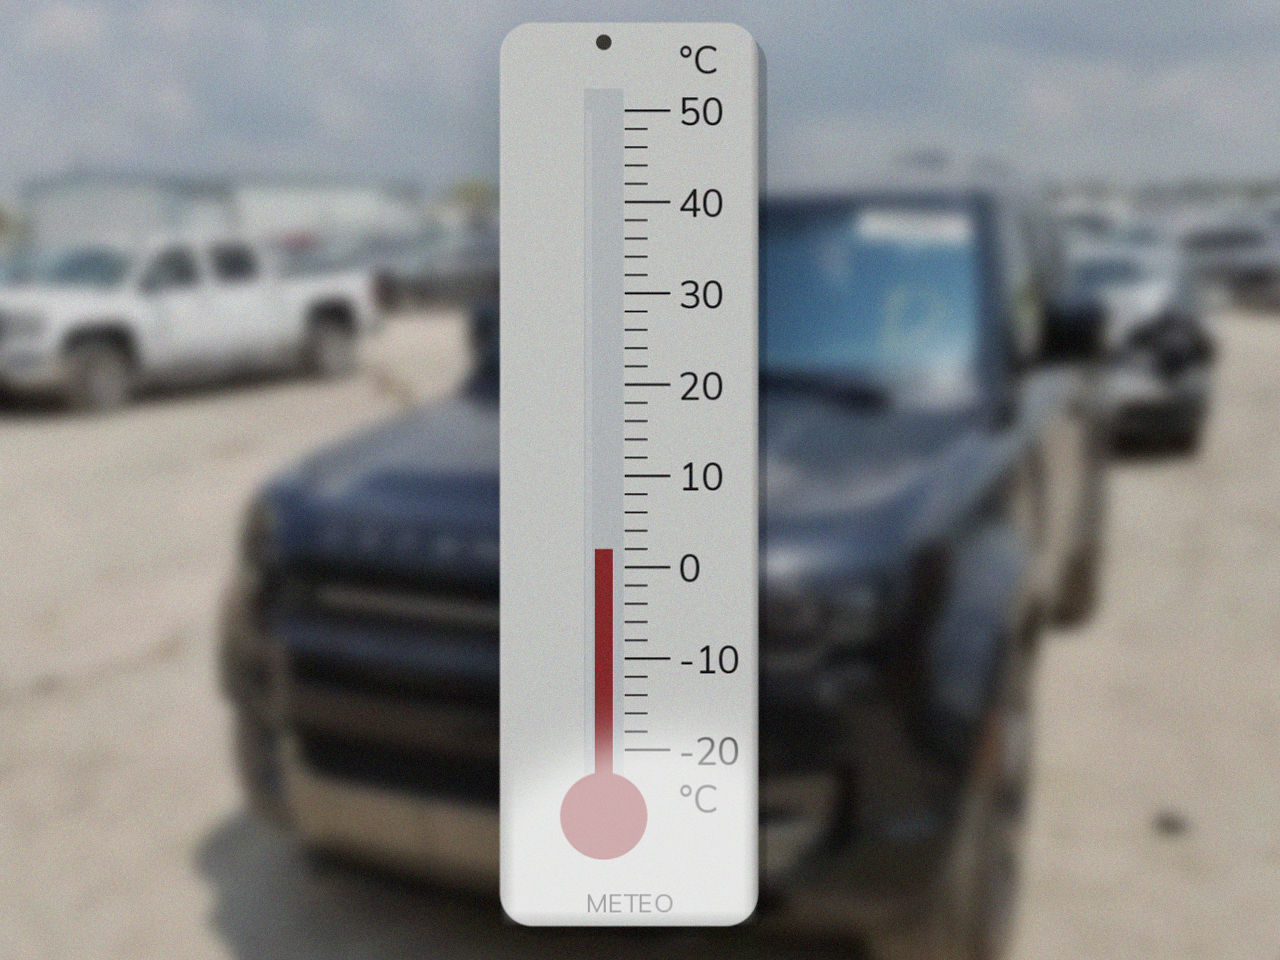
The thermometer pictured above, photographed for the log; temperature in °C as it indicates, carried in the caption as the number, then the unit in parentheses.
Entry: 2 (°C)
